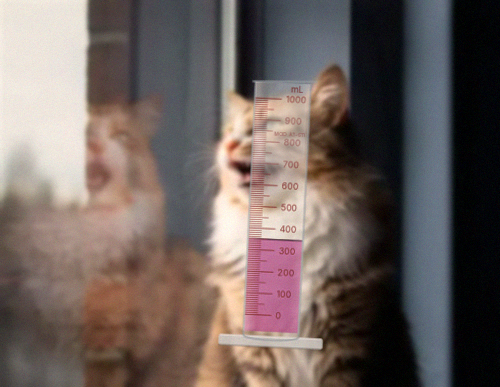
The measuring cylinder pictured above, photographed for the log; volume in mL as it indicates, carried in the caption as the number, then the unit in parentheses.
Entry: 350 (mL)
